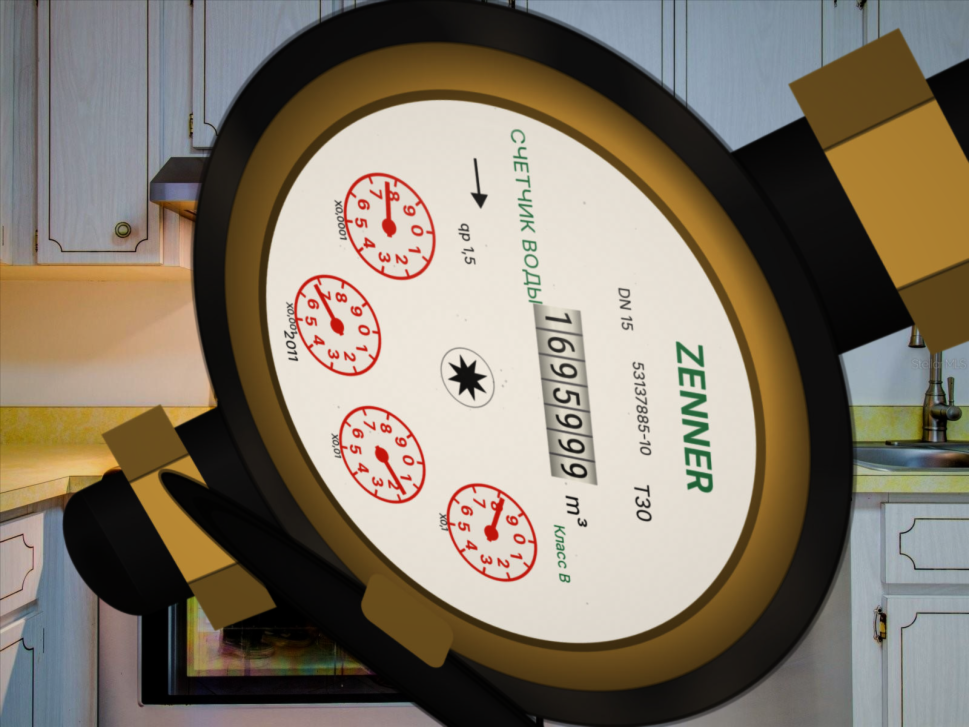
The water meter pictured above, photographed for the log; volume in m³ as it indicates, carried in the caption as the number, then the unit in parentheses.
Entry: 1695999.8167 (m³)
